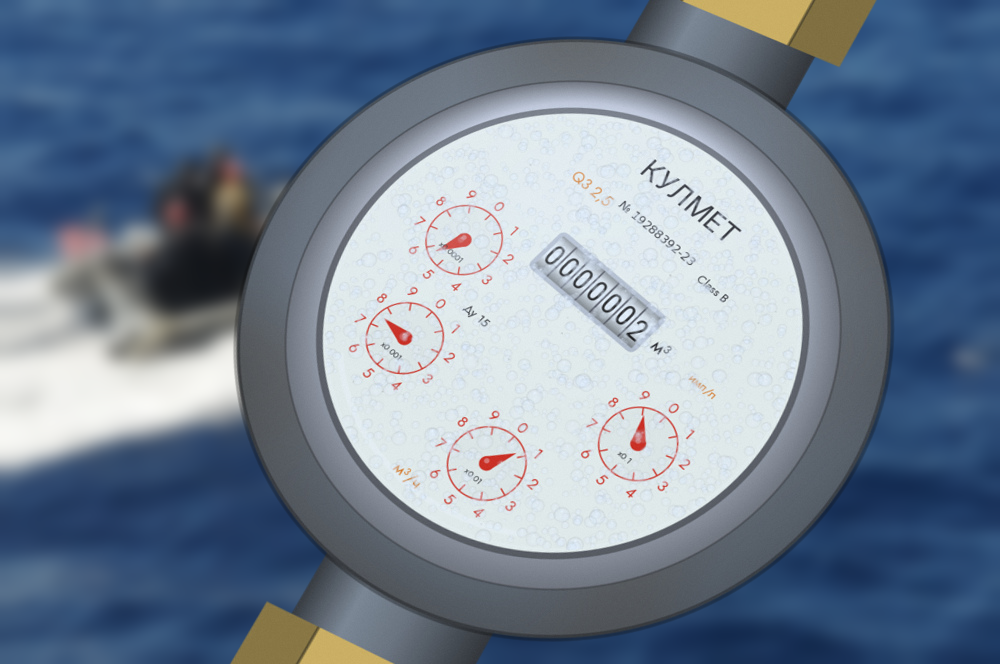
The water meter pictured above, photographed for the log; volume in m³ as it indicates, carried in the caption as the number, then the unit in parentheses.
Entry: 1.9075 (m³)
